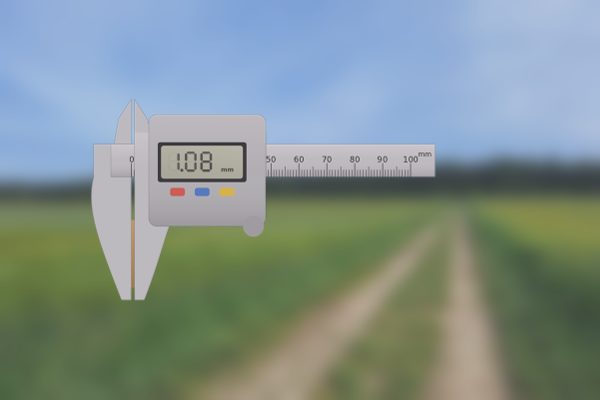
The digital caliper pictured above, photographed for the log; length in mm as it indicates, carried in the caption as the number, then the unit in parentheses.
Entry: 1.08 (mm)
